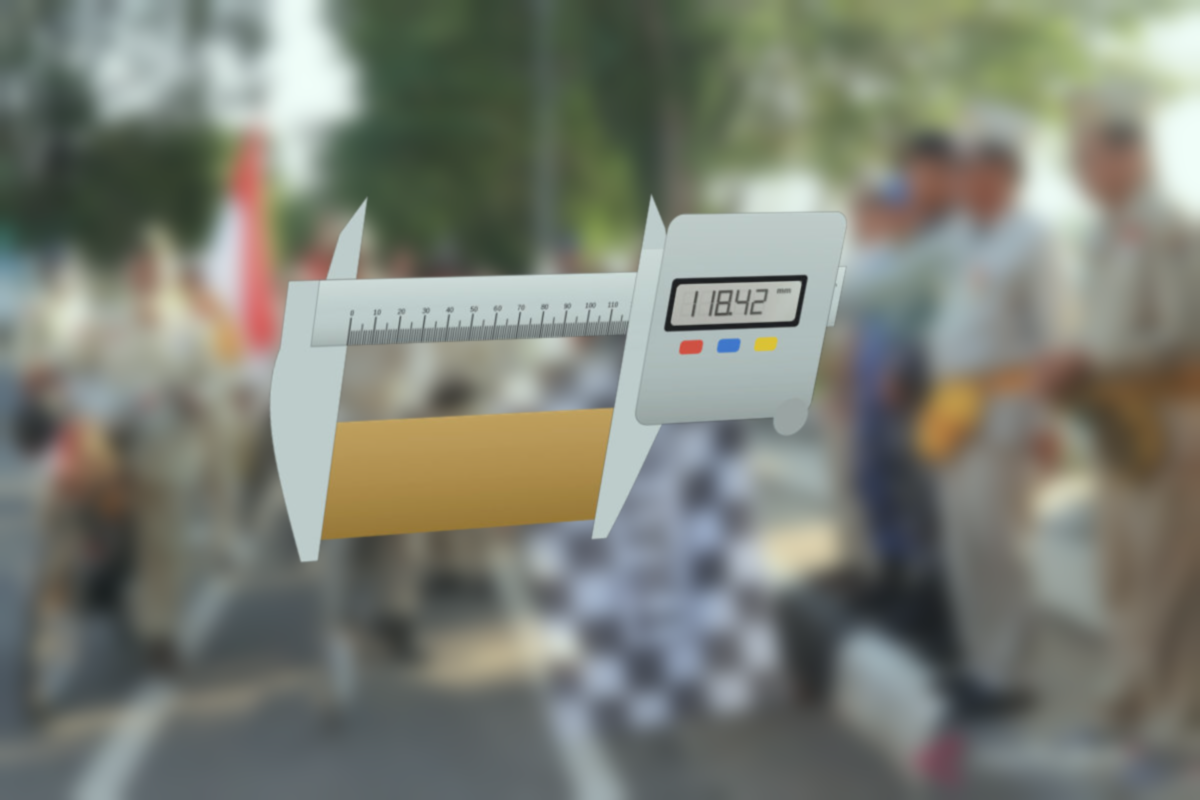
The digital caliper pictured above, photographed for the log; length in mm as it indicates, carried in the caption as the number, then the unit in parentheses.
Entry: 118.42 (mm)
